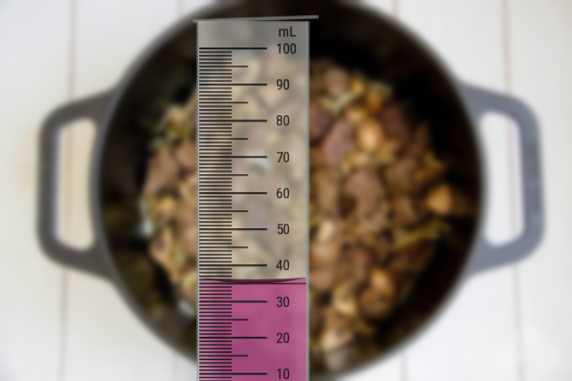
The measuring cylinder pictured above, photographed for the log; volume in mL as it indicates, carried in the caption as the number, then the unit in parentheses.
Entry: 35 (mL)
